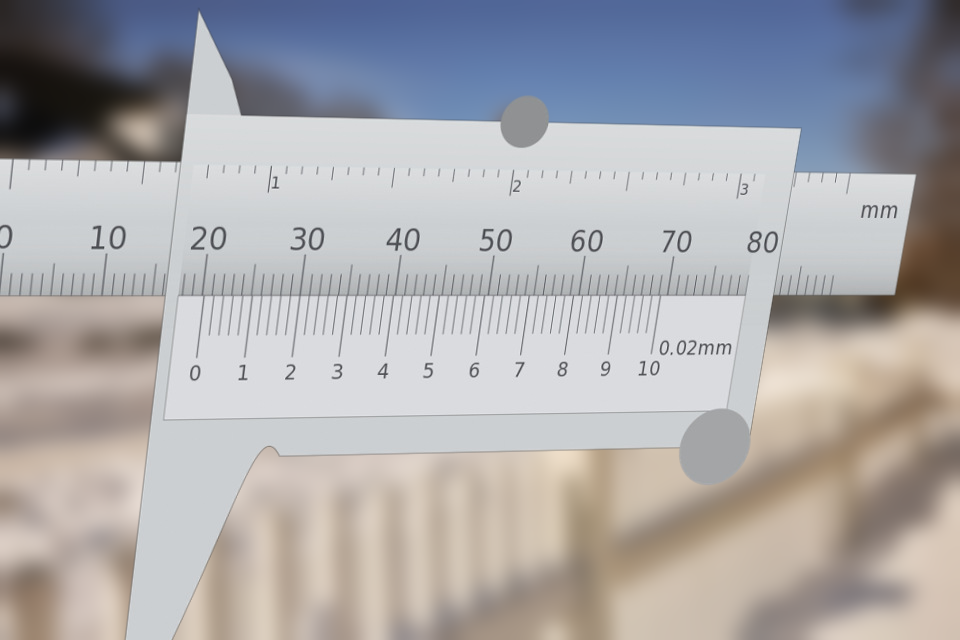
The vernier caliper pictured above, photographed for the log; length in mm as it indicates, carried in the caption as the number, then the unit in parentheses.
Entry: 20.2 (mm)
